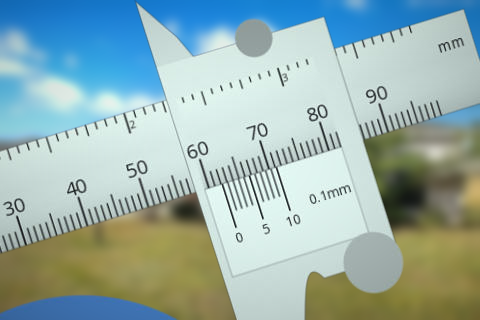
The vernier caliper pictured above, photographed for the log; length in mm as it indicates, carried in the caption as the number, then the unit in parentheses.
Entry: 62.2 (mm)
